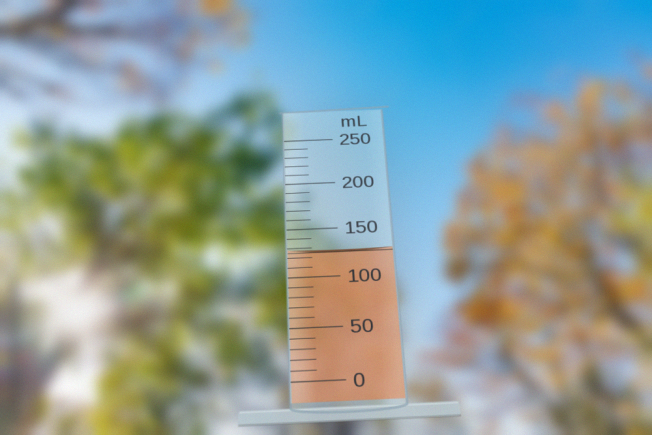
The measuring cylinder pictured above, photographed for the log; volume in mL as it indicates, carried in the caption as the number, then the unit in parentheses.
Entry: 125 (mL)
